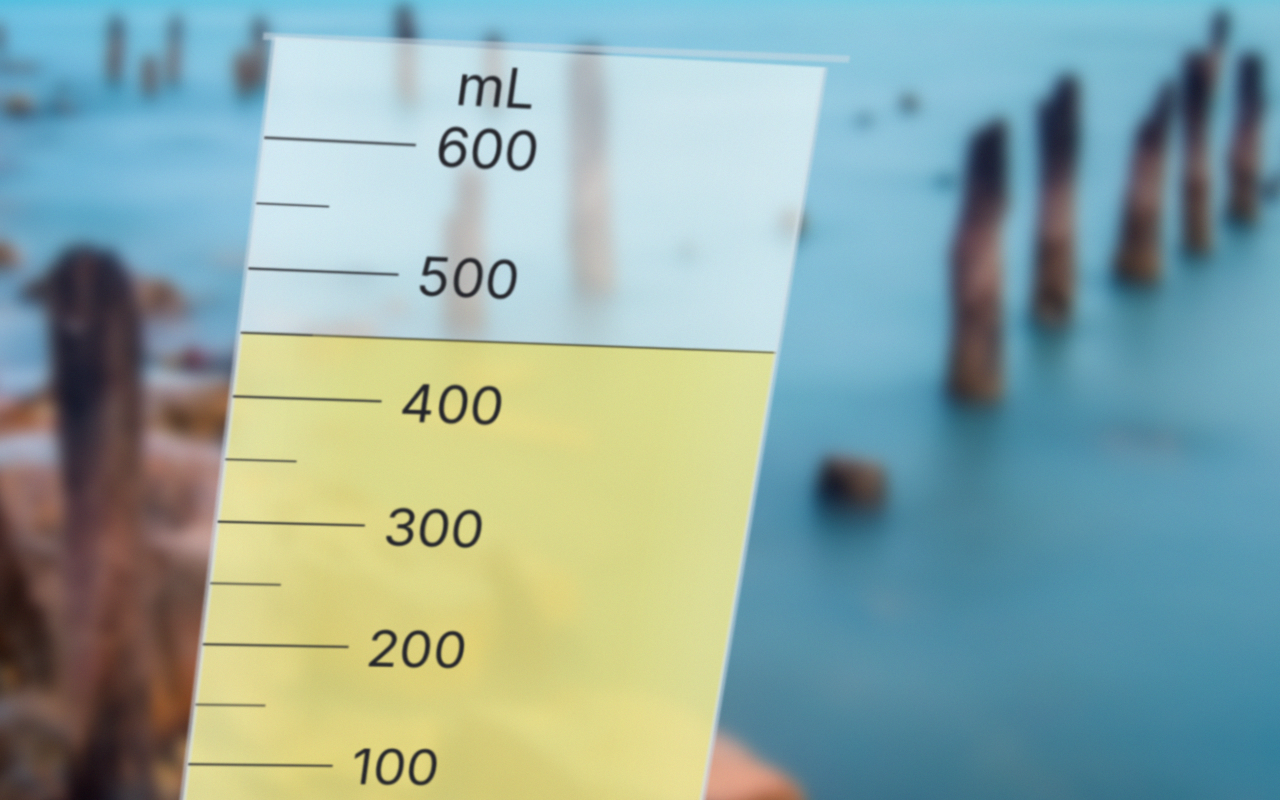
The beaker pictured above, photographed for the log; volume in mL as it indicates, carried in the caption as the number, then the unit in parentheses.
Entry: 450 (mL)
